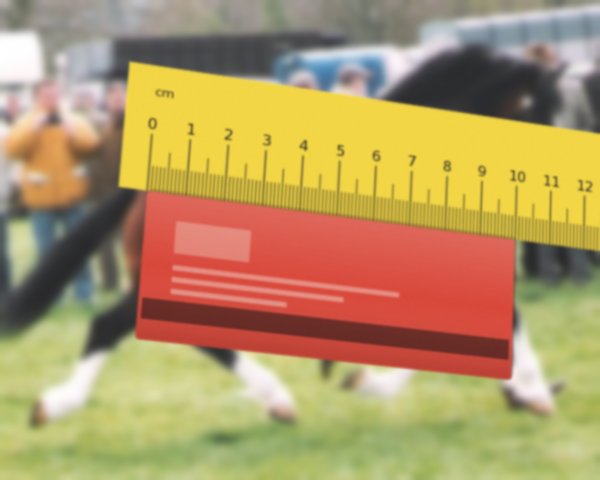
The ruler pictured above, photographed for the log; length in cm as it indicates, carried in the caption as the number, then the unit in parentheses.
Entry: 10 (cm)
